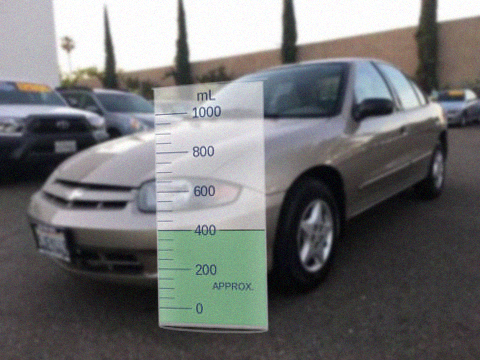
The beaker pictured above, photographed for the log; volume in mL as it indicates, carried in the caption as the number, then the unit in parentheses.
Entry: 400 (mL)
